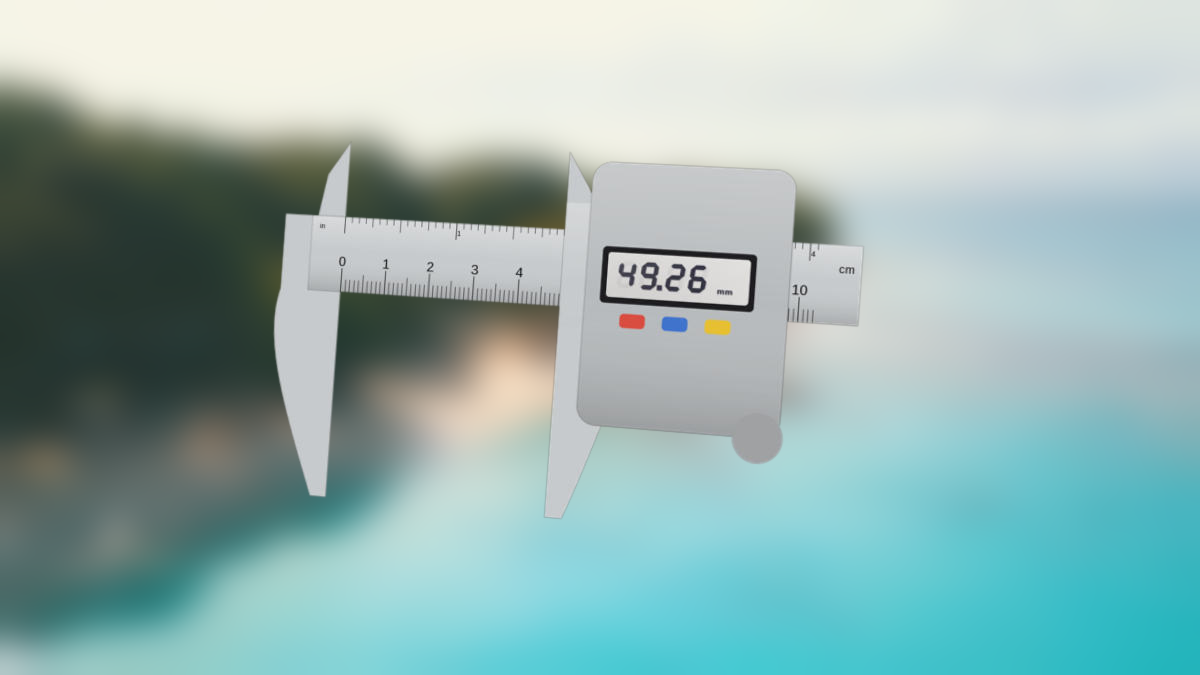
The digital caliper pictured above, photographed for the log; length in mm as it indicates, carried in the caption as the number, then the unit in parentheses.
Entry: 49.26 (mm)
